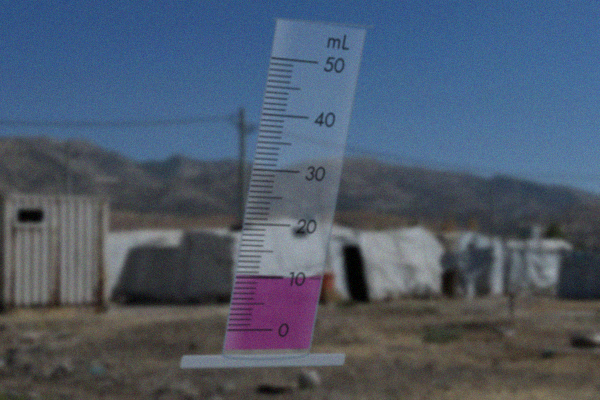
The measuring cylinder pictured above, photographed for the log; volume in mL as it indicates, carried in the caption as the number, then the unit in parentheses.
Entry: 10 (mL)
